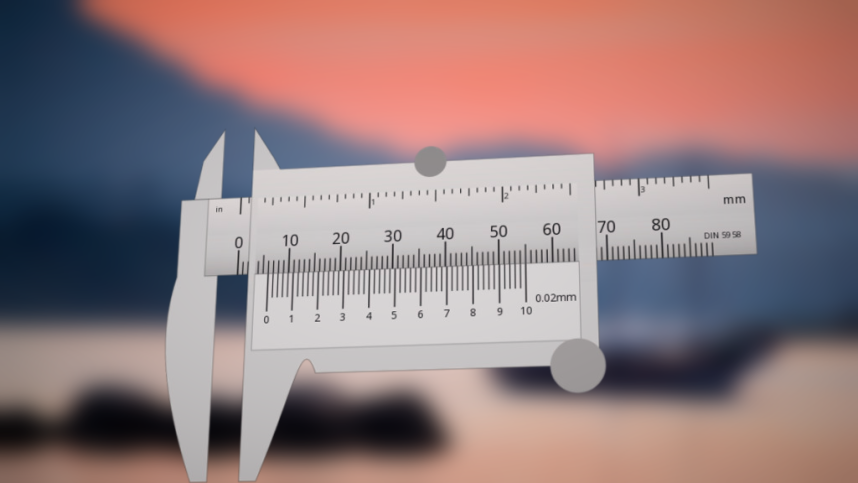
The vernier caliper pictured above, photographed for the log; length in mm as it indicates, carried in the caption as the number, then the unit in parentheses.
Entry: 6.0 (mm)
